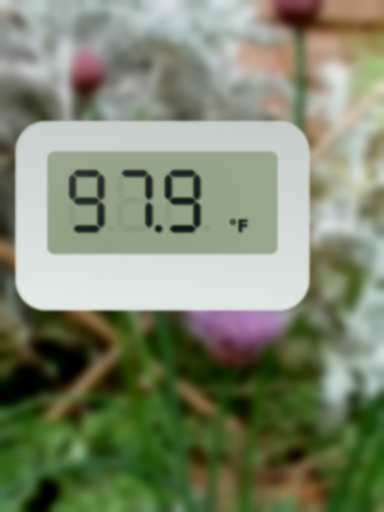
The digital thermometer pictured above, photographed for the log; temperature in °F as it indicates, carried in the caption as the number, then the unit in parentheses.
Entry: 97.9 (°F)
